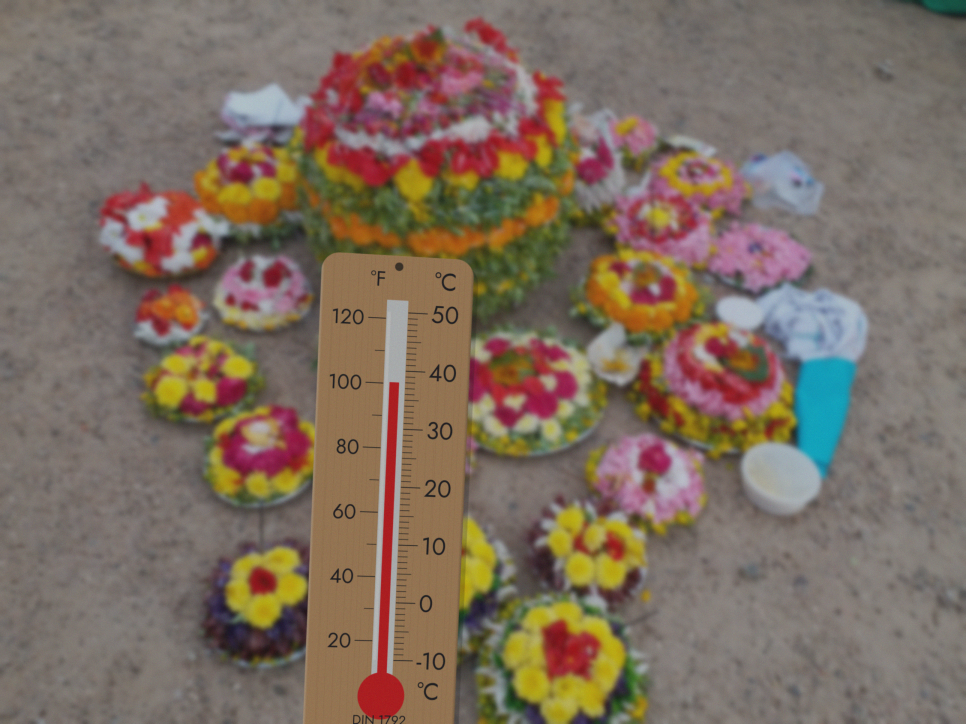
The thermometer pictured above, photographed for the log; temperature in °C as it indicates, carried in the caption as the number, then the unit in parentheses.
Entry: 38 (°C)
